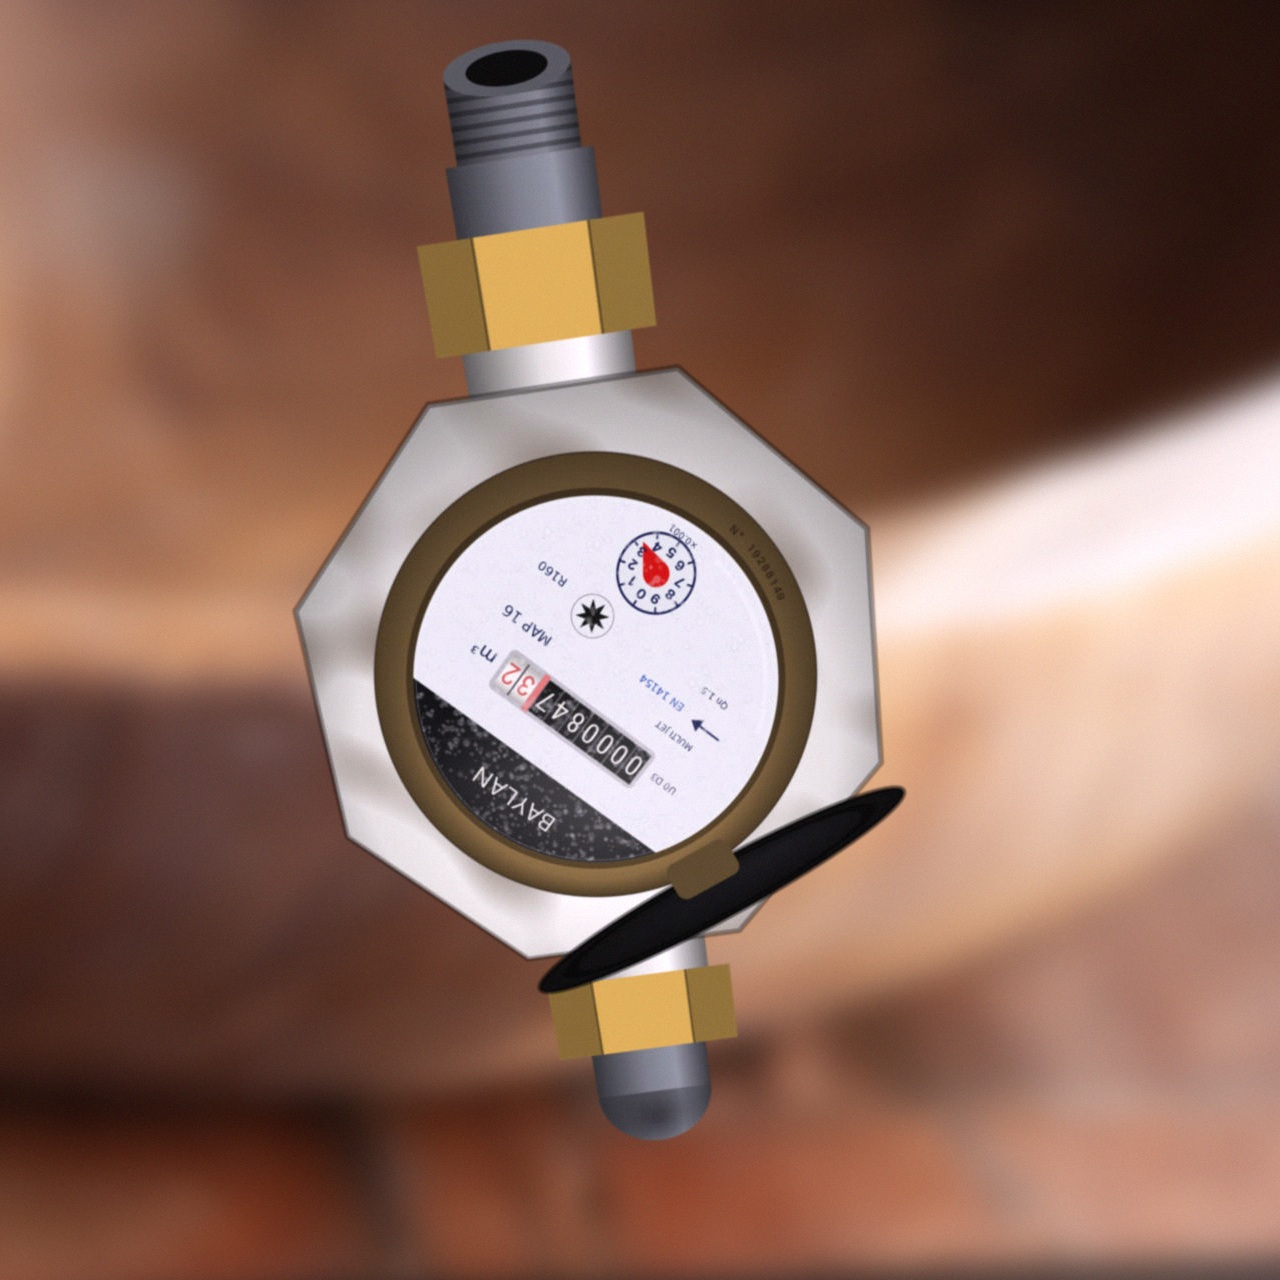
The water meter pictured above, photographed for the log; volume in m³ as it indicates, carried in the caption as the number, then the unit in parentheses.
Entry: 847.323 (m³)
